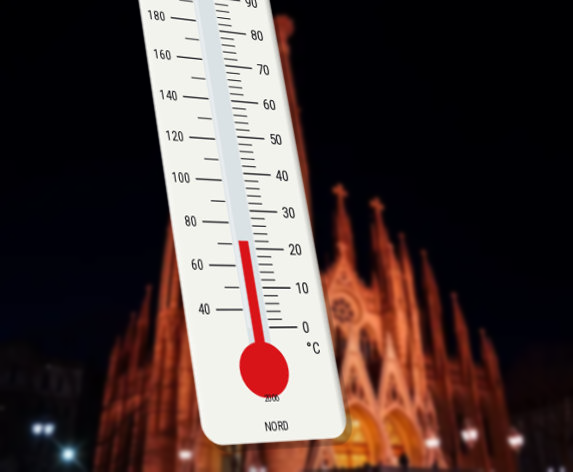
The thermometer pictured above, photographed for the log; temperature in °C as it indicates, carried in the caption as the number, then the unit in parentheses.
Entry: 22 (°C)
